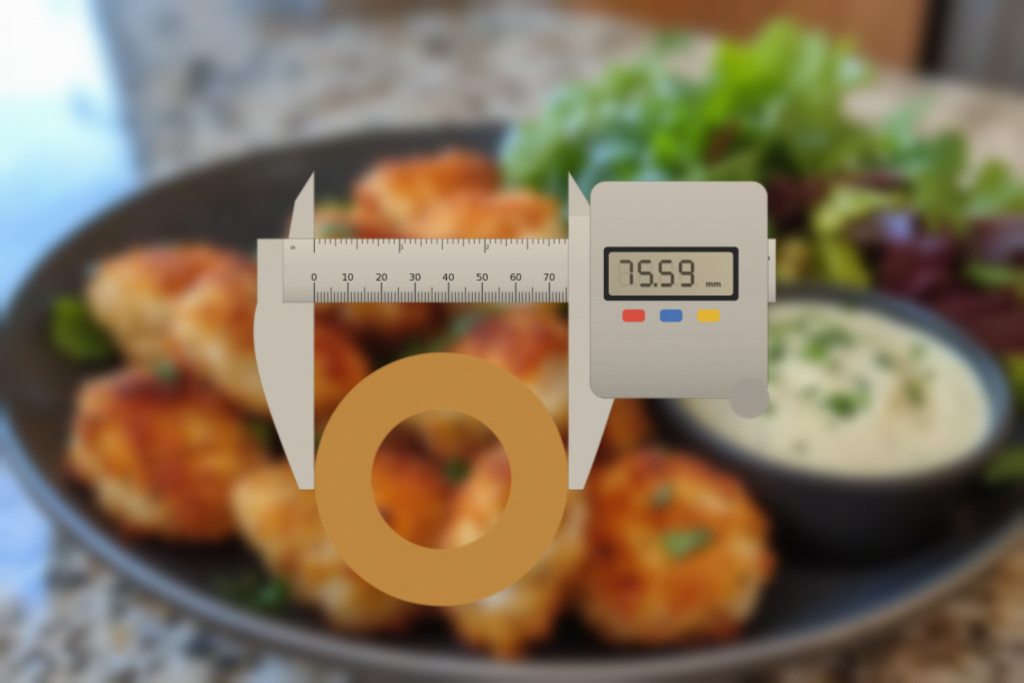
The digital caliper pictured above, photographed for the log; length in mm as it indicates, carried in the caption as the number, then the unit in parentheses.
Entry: 75.59 (mm)
